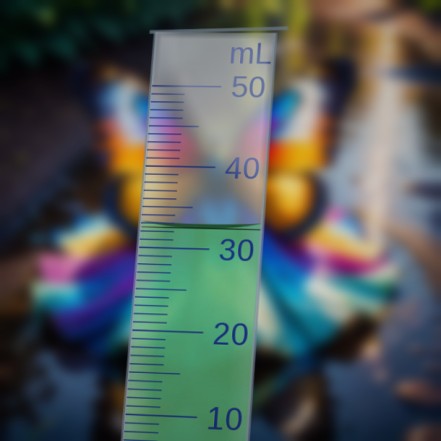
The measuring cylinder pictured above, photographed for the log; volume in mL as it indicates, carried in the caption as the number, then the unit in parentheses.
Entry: 32.5 (mL)
